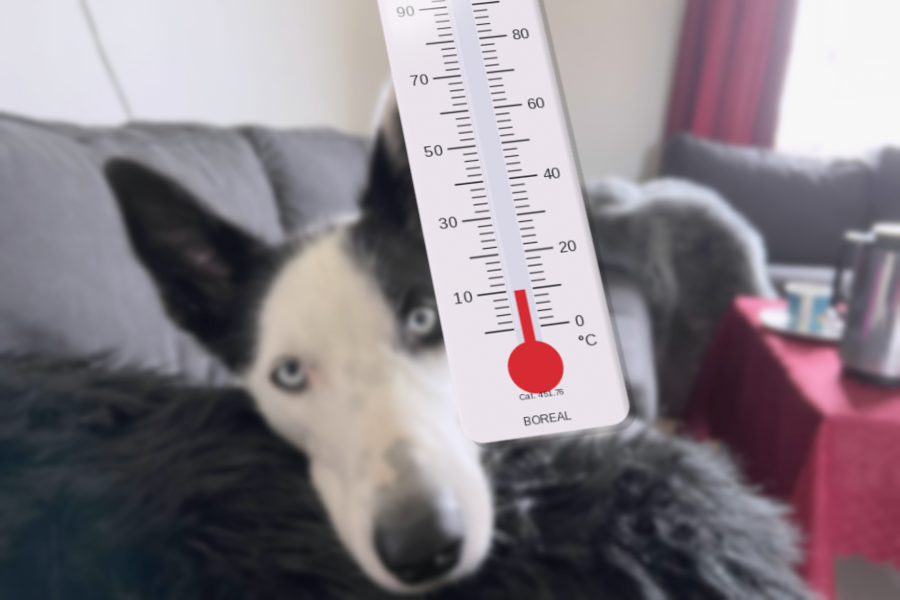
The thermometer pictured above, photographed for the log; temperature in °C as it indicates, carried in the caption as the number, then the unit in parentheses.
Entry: 10 (°C)
